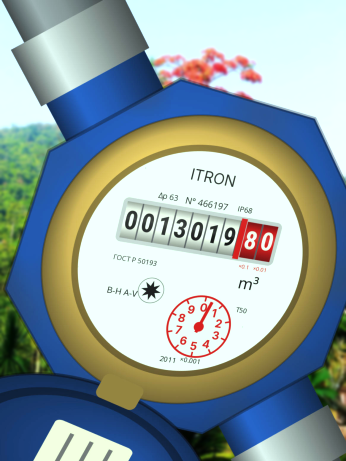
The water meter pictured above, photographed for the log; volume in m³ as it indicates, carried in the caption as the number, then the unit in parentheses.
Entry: 13019.800 (m³)
